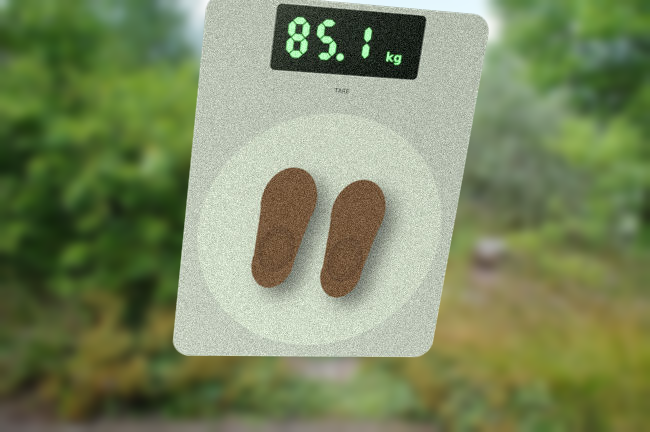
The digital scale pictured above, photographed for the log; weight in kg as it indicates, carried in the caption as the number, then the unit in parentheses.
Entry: 85.1 (kg)
